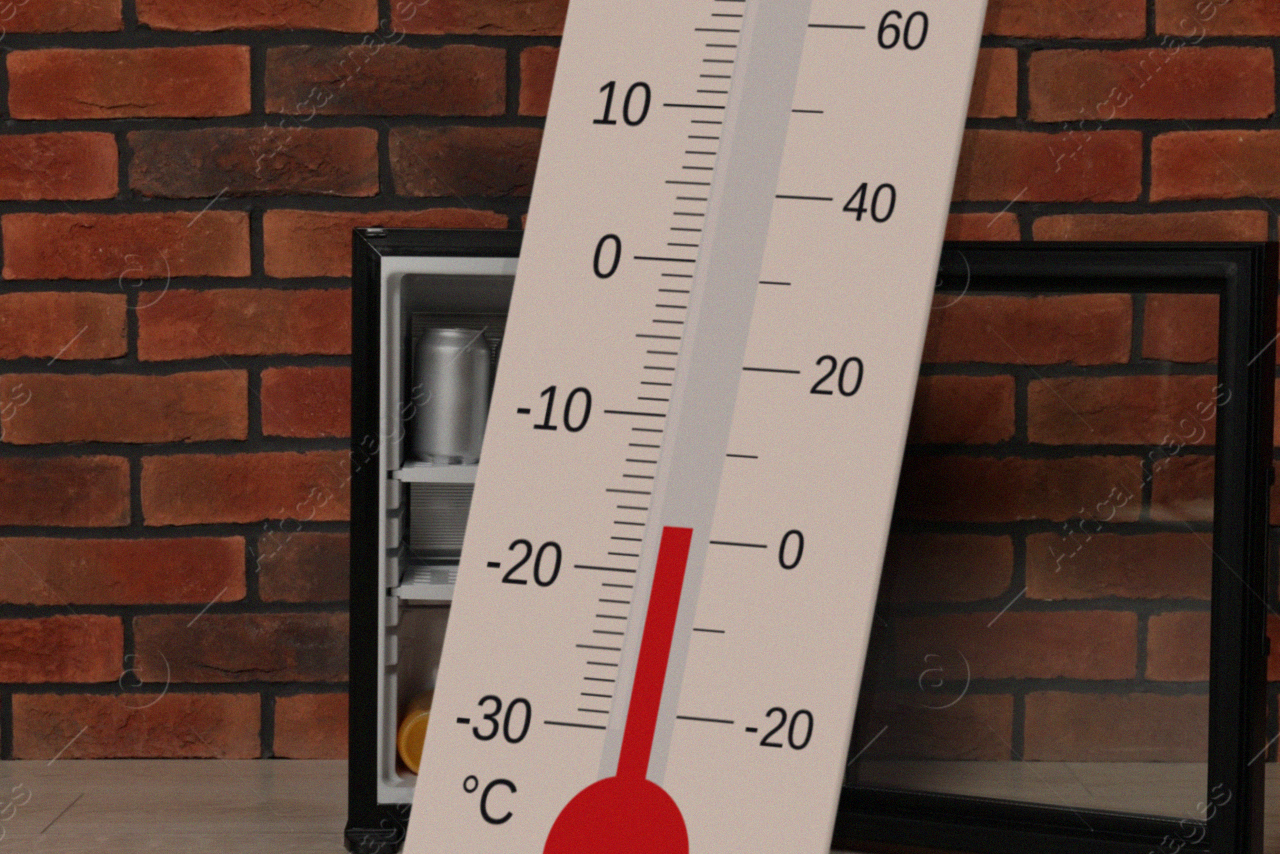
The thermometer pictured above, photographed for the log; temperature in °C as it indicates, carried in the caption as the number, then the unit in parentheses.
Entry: -17 (°C)
